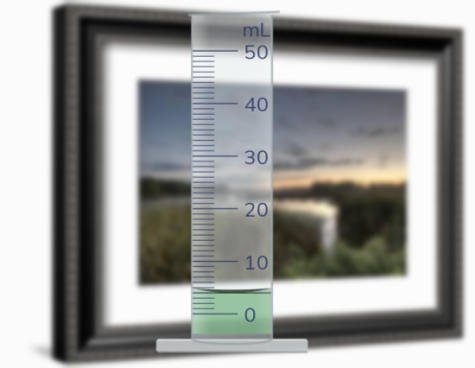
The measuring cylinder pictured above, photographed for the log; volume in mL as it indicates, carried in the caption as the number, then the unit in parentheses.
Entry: 4 (mL)
